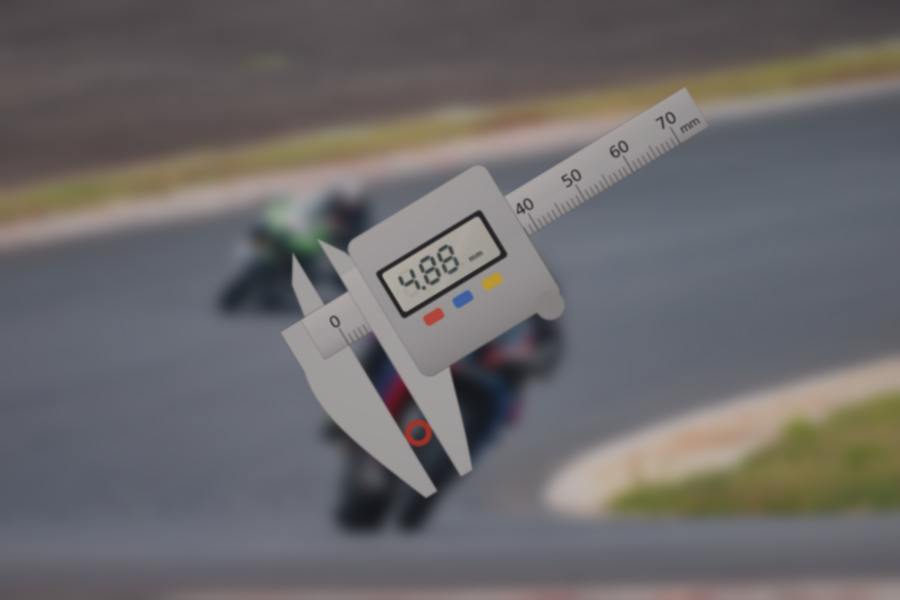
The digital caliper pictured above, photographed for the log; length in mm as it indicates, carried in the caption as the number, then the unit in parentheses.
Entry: 4.88 (mm)
